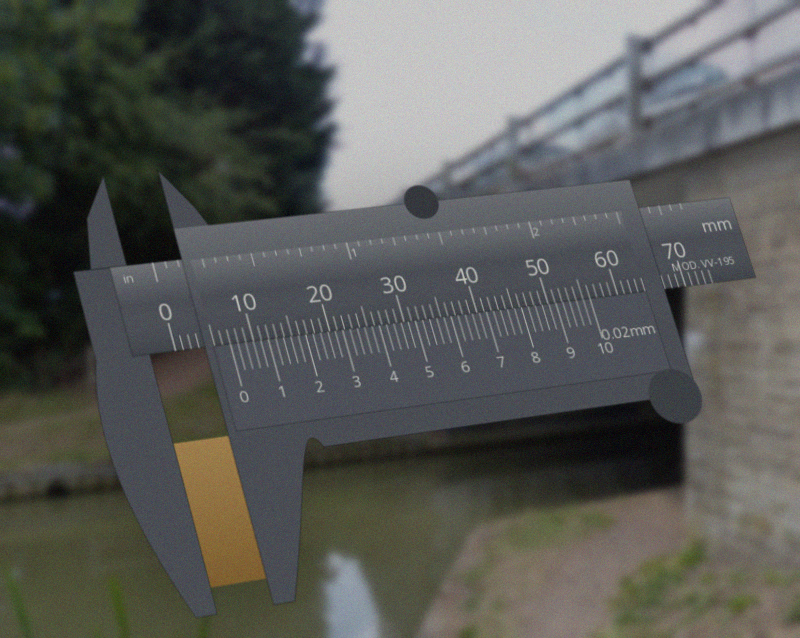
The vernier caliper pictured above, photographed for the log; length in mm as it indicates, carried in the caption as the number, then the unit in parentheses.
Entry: 7.0 (mm)
